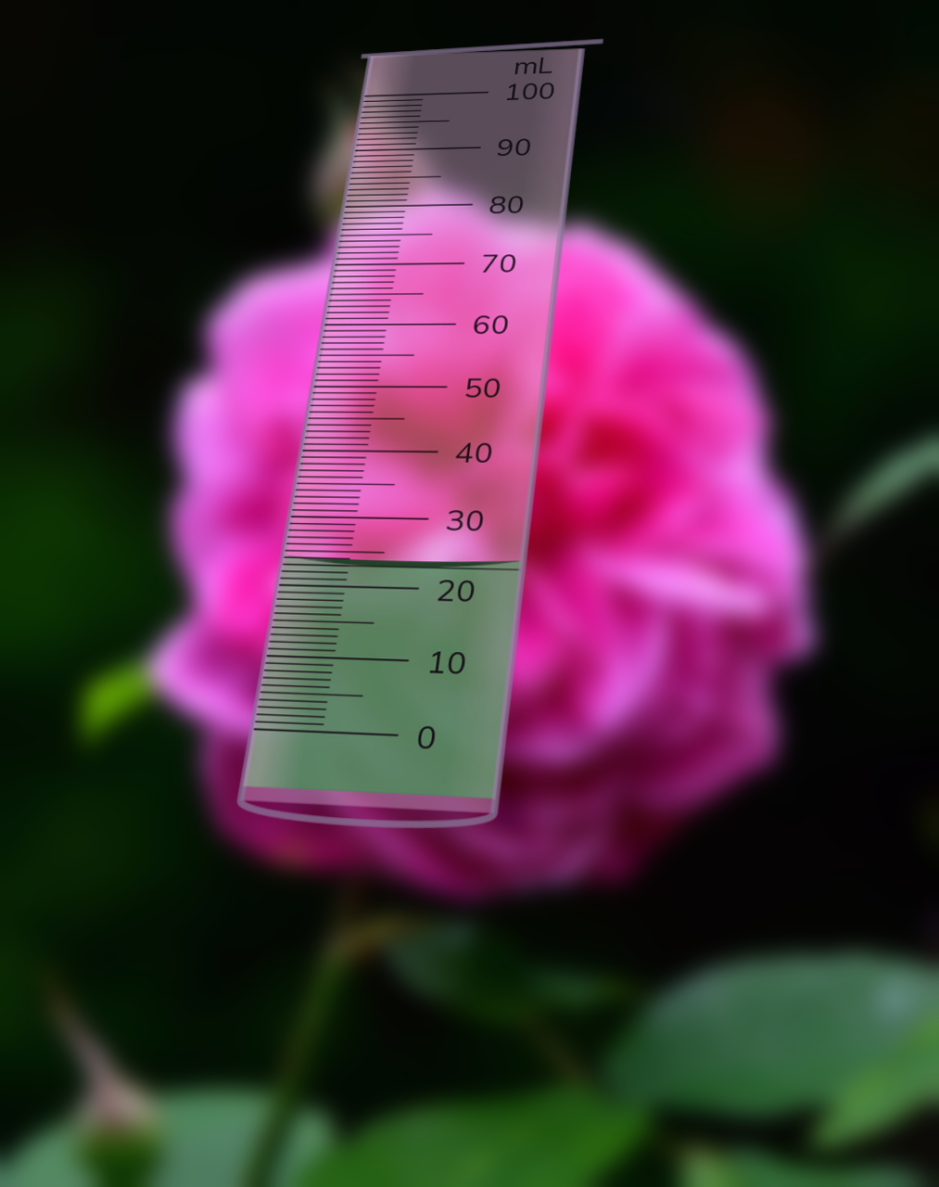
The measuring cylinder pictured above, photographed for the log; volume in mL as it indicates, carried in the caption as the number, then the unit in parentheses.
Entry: 23 (mL)
